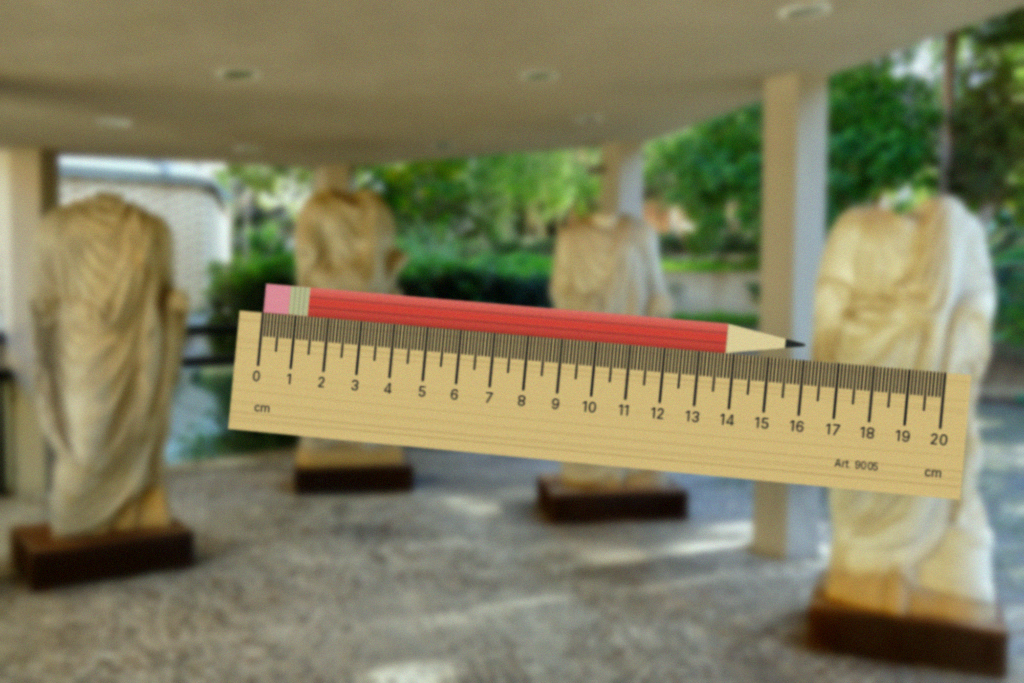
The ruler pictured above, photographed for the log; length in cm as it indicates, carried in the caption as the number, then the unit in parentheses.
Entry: 16 (cm)
